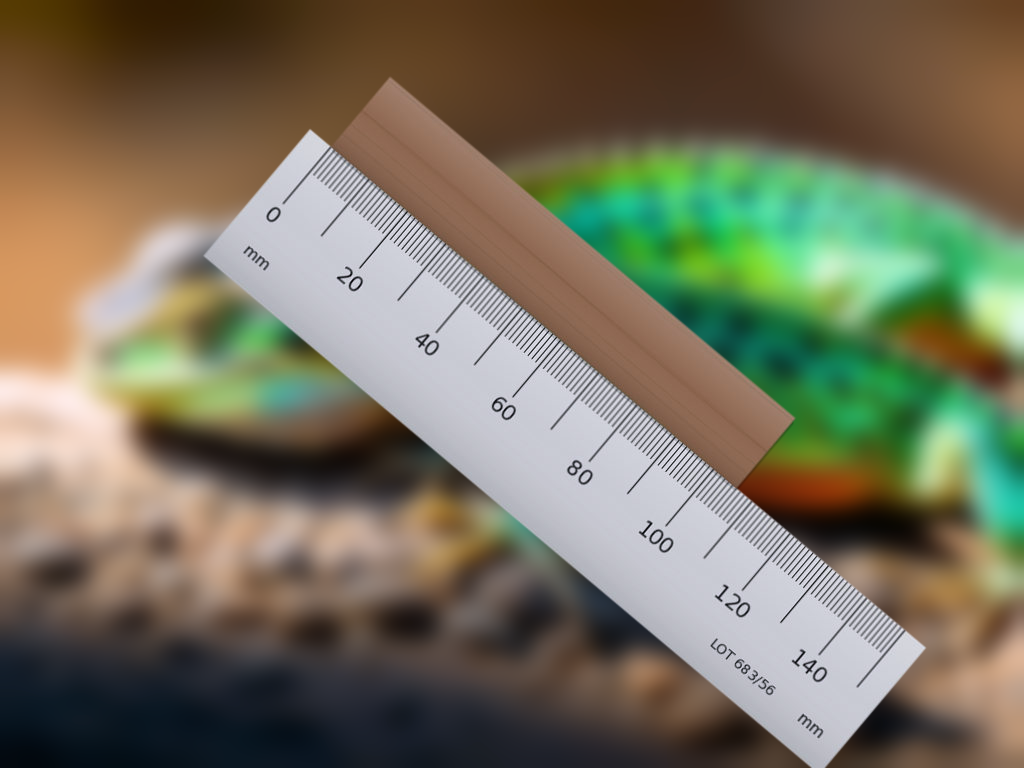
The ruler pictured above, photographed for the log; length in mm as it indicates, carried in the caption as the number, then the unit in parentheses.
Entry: 106 (mm)
